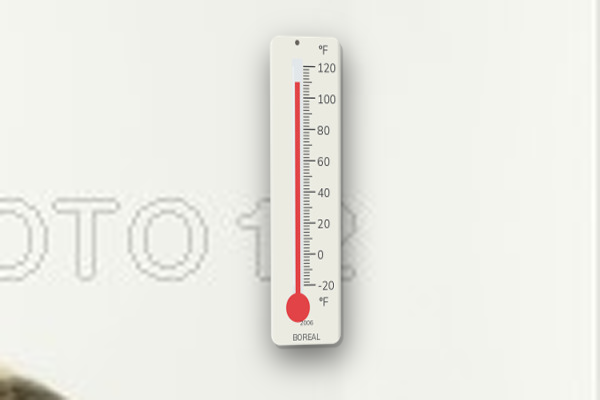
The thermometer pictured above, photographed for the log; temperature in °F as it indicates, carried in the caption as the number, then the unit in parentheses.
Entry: 110 (°F)
